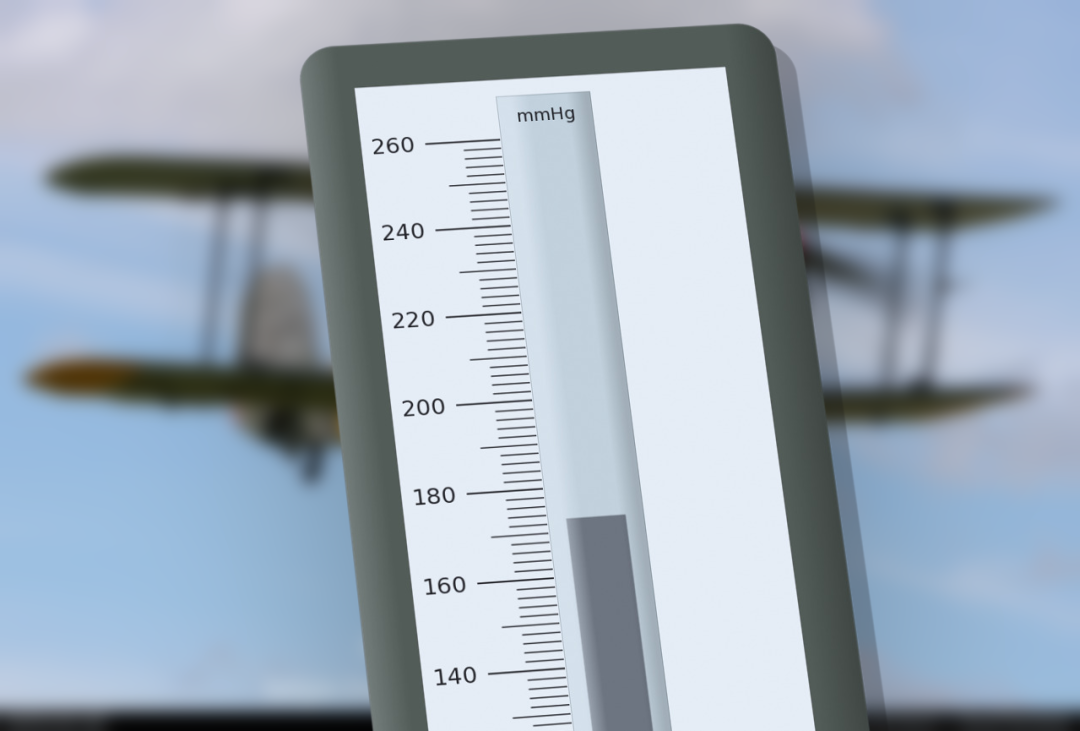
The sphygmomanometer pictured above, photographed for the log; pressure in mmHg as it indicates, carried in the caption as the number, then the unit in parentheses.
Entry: 173 (mmHg)
